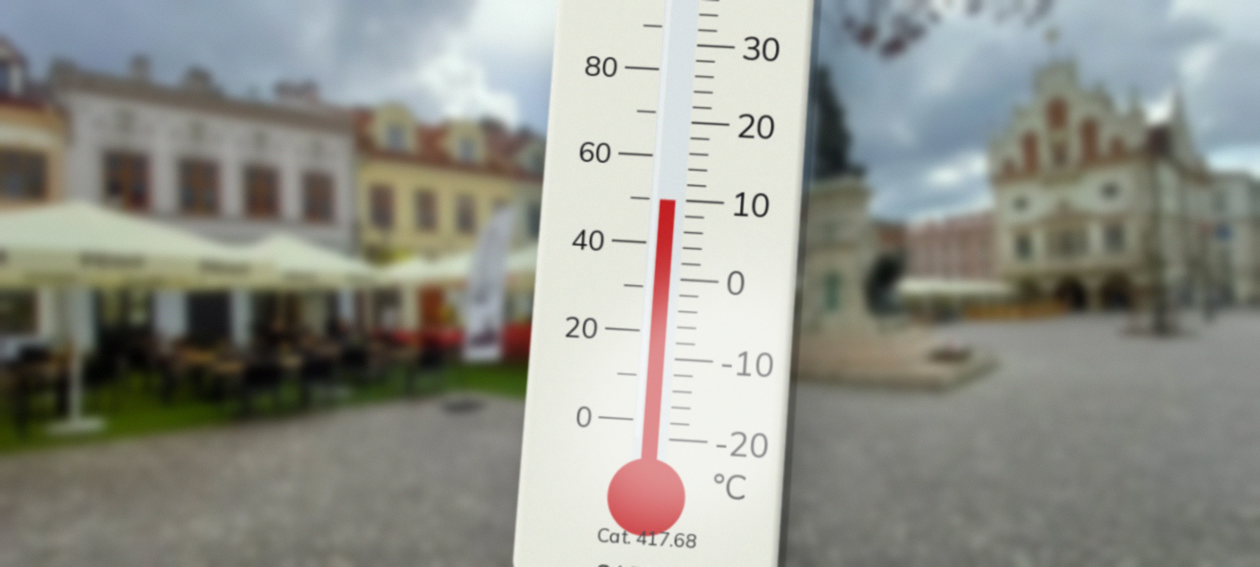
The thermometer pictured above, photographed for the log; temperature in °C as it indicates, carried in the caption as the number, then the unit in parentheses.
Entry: 10 (°C)
